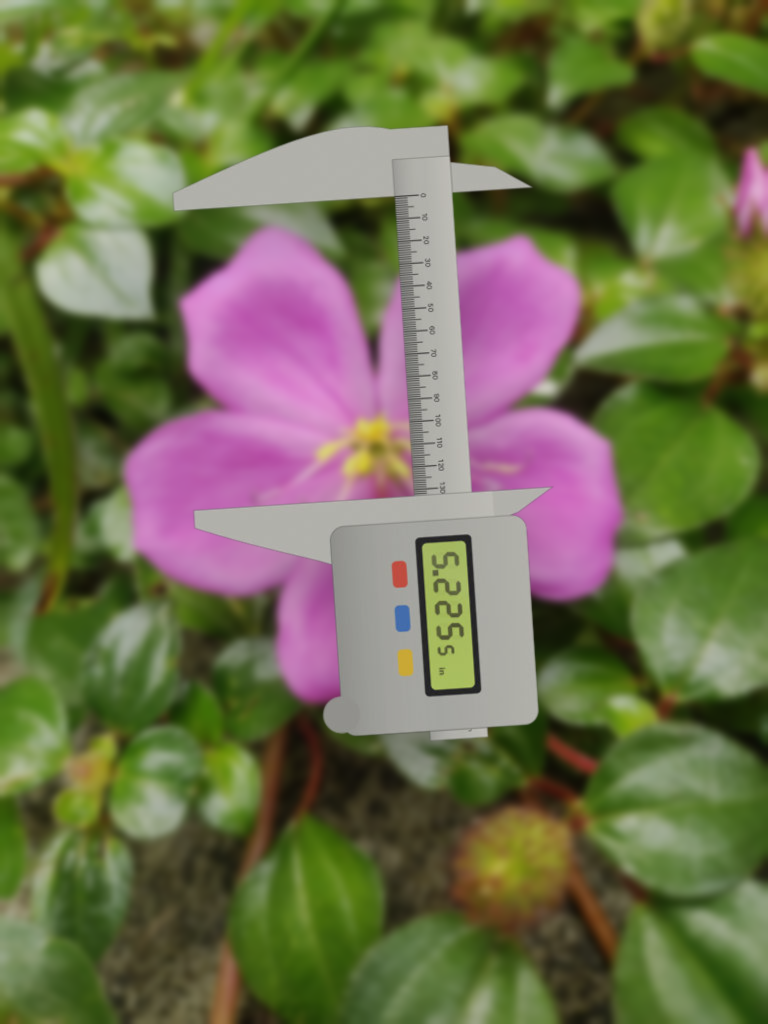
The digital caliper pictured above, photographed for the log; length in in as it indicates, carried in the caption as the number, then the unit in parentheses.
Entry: 5.2255 (in)
